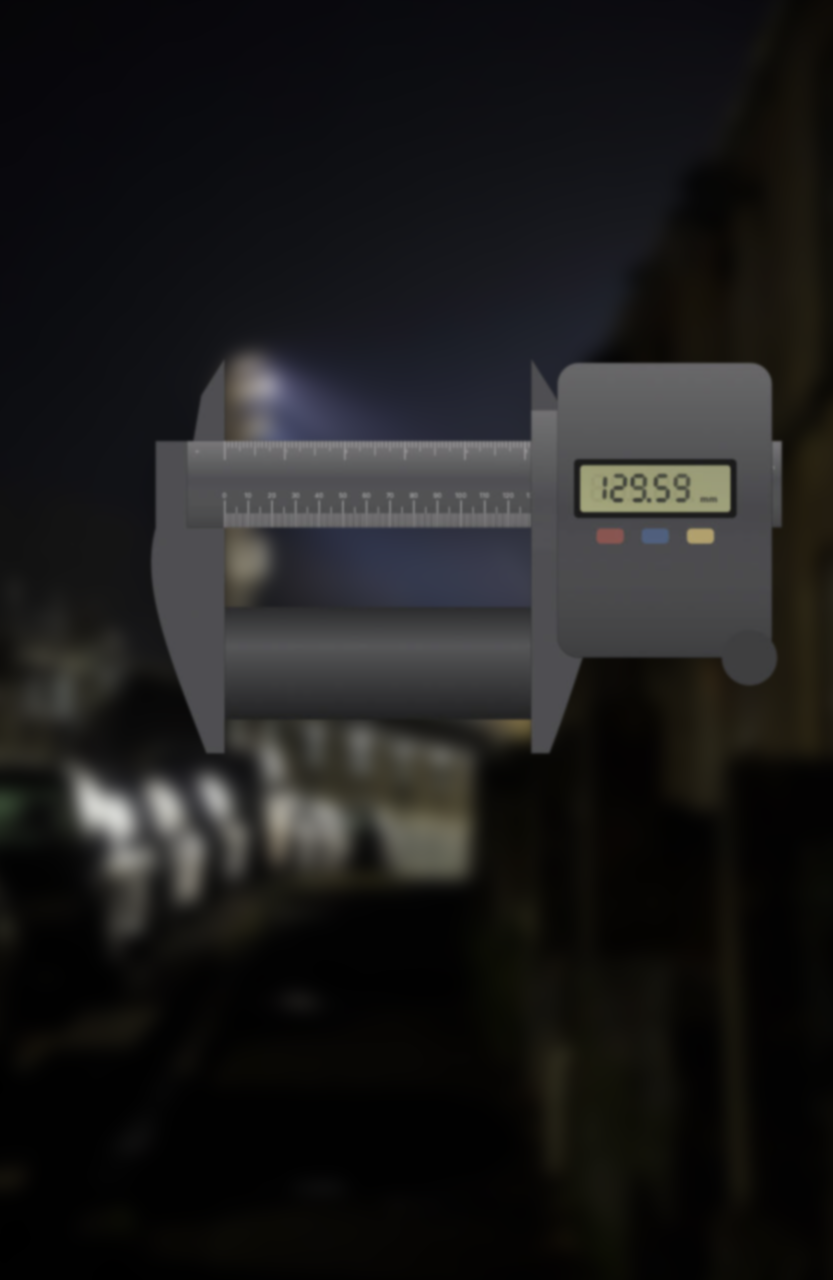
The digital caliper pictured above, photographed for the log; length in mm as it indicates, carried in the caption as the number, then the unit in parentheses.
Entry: 129.59 (mm)
